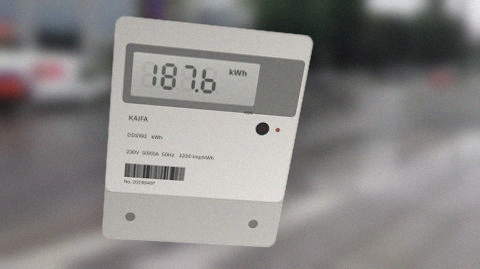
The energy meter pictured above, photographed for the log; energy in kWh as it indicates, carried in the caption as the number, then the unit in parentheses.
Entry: 187.6 (kWh)
